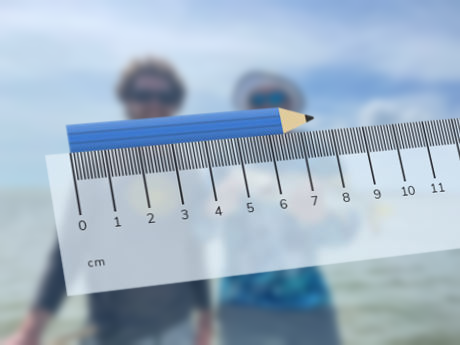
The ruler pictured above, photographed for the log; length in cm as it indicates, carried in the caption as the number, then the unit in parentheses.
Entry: 7.5 (cm)
